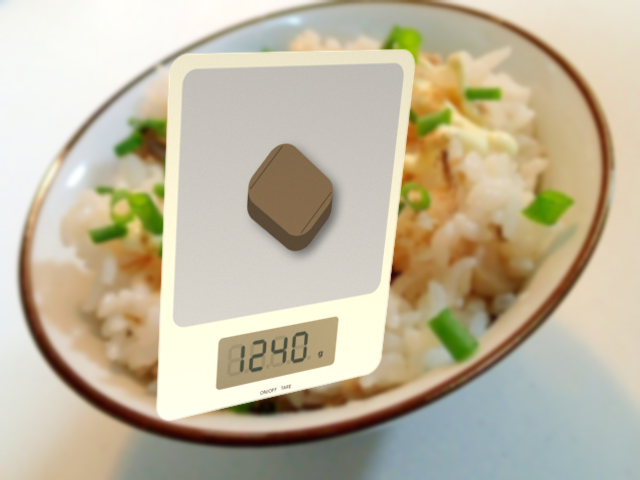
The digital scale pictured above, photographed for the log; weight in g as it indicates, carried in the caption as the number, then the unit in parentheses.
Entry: 1240 (g)
